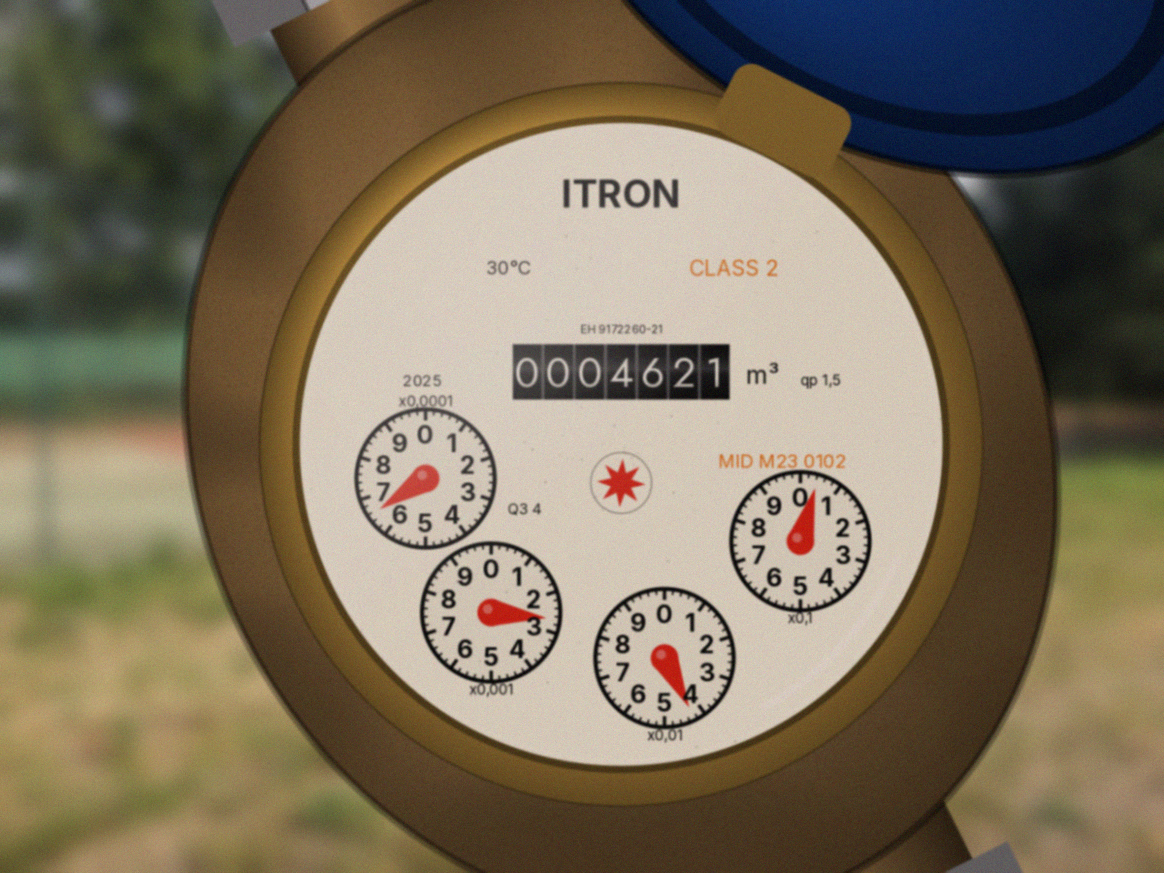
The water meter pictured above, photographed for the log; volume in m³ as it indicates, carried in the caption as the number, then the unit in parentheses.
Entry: 4621.0426 (m³)
